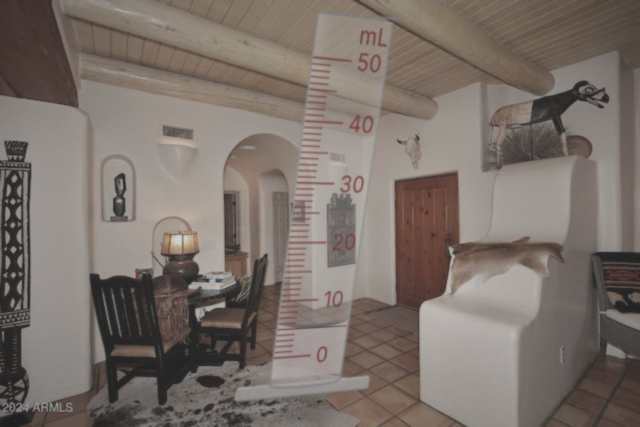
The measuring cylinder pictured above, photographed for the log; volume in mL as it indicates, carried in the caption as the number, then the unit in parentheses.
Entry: 5 (mL)
